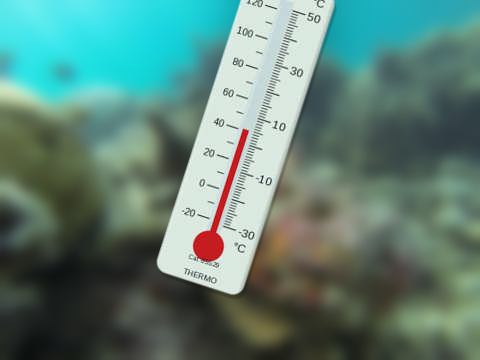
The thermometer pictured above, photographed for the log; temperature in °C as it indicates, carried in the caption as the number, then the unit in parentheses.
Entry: 5 (°C)
